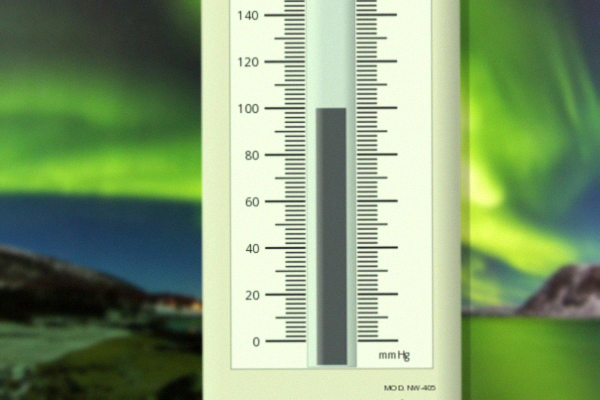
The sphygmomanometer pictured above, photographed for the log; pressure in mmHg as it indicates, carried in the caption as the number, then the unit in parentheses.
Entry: 100 (mmHg)
